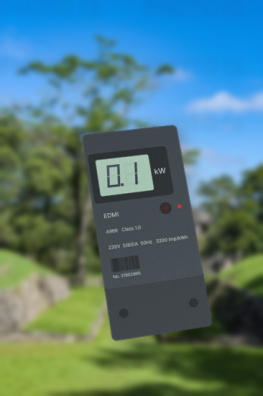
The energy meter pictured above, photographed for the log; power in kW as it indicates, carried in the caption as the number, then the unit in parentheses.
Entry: 0.1 (kW)
